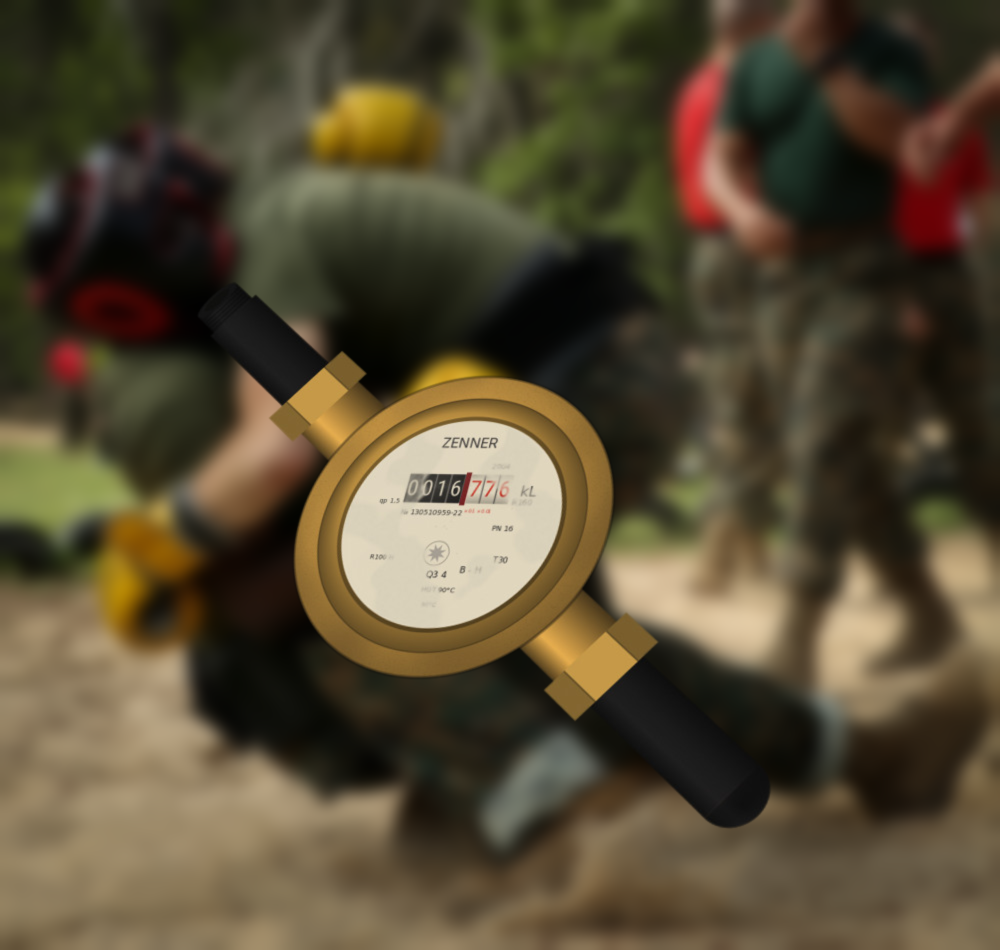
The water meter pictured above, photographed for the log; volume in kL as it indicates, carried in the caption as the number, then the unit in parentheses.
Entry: 16.776 (kL)
